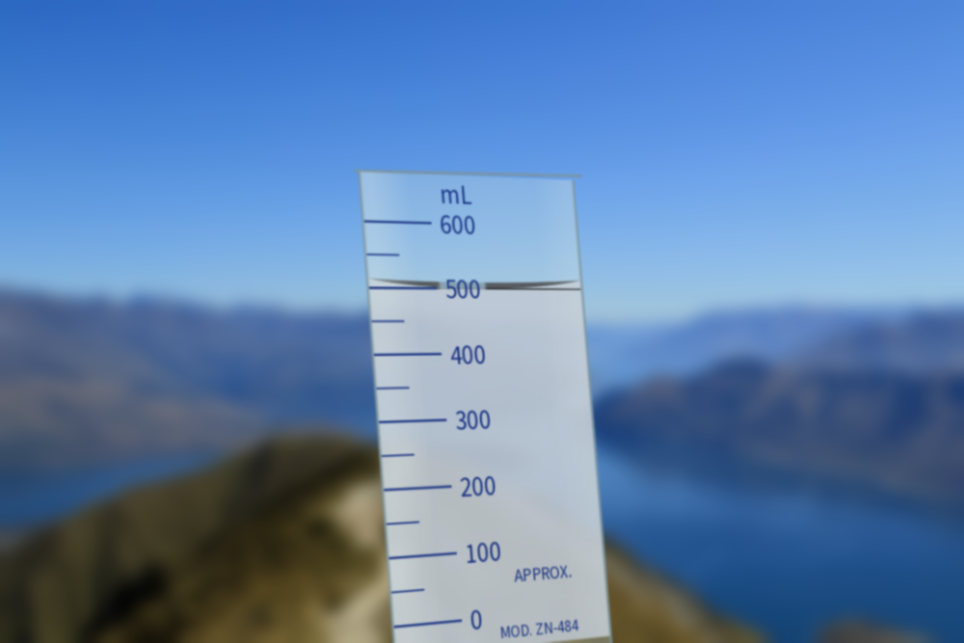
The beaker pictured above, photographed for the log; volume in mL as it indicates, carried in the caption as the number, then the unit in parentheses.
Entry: 500 (mL)
